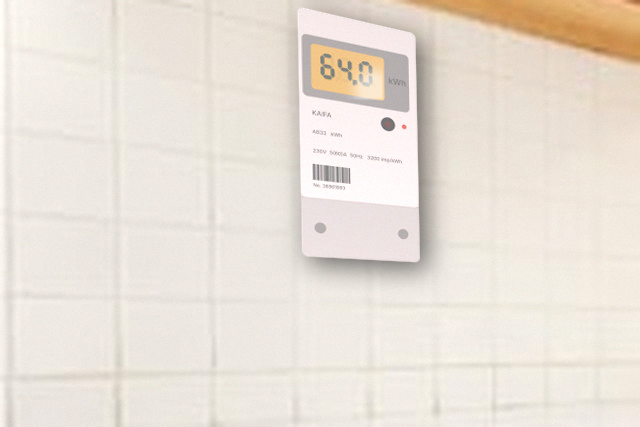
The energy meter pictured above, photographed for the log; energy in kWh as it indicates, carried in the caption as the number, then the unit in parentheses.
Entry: 64.0 (kWh)
